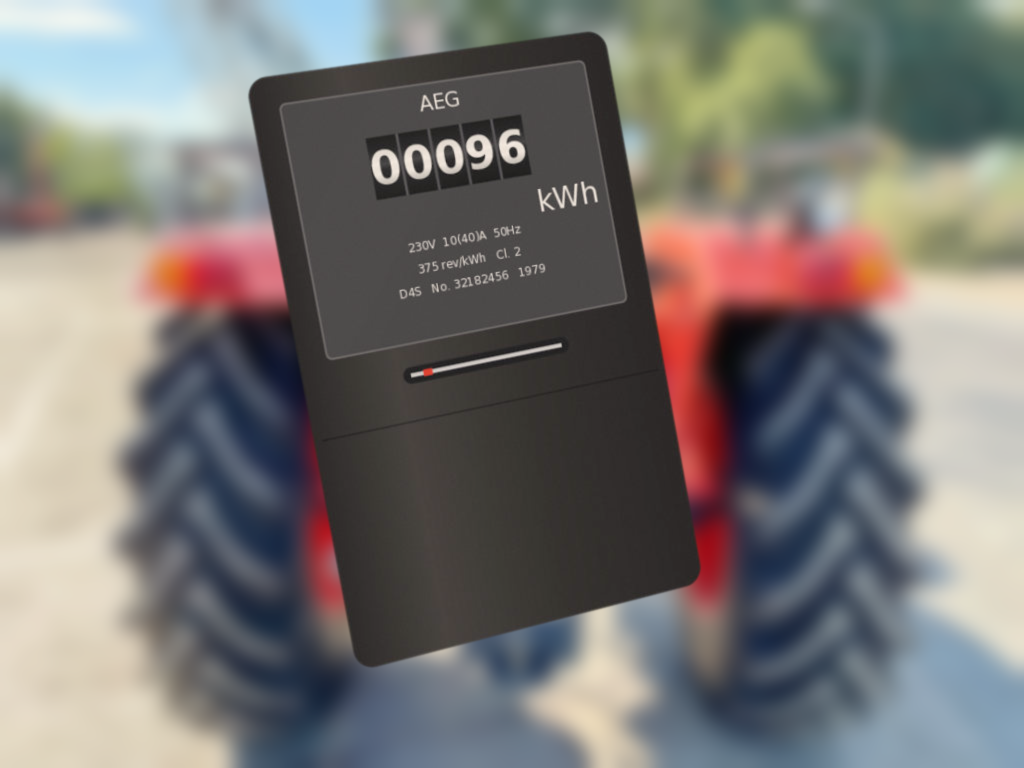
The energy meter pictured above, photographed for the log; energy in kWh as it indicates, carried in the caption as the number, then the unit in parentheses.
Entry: 96 (kWh)
